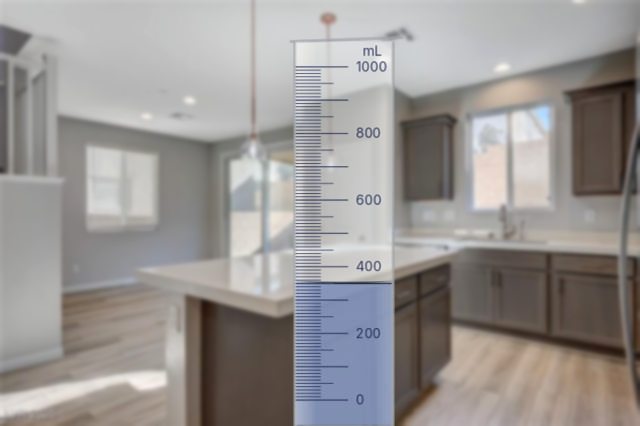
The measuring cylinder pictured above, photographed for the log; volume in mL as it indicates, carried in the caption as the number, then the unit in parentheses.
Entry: 350 (mL)
